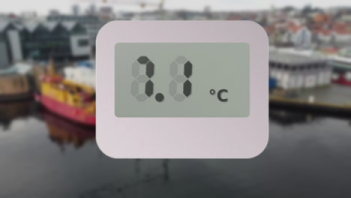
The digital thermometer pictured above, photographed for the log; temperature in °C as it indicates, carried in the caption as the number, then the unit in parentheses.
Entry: 7.1 (°C)
